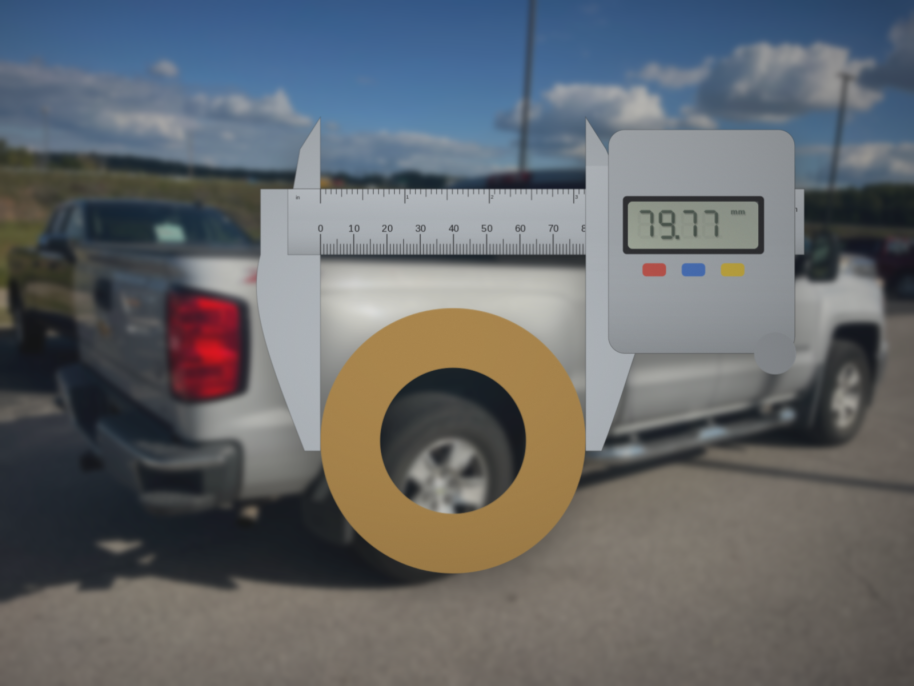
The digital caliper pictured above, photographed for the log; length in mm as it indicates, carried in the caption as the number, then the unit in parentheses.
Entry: 79.77 (mm)
